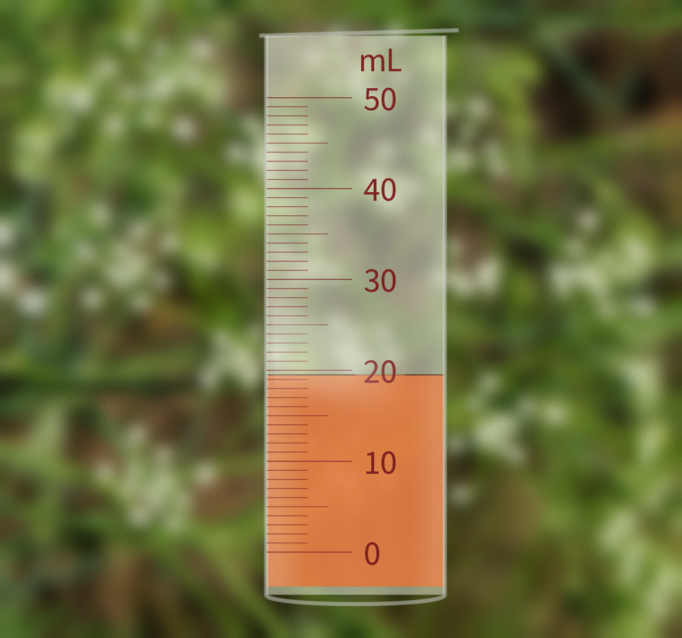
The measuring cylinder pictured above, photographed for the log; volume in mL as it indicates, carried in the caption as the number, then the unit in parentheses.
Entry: 19.5 (mL)
